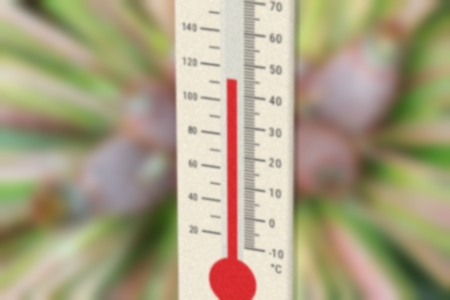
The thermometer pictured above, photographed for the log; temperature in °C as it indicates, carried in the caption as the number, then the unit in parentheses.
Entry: 45 (°C)
